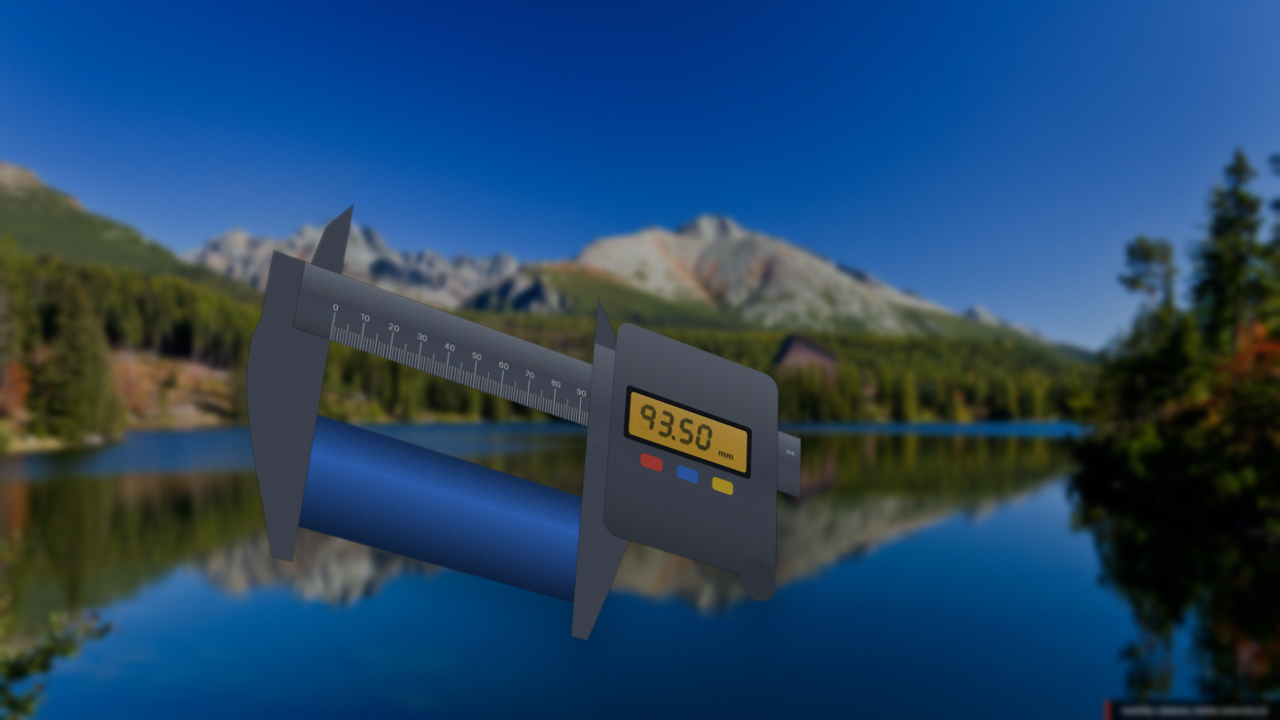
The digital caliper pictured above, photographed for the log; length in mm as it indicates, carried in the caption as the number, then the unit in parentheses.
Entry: 93.50 (mm)
